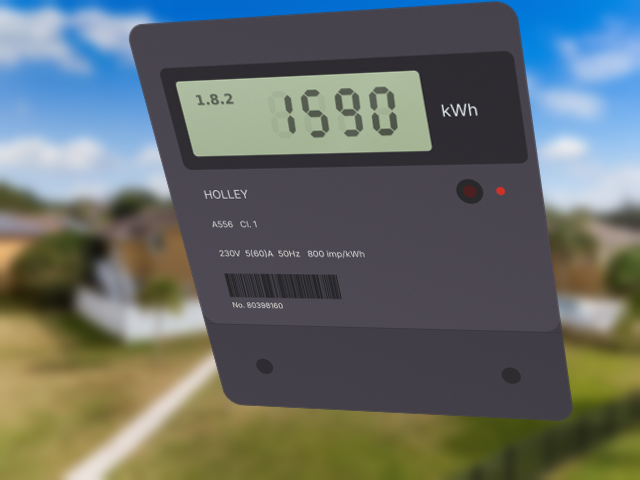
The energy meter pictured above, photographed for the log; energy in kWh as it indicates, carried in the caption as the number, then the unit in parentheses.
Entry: 1590 (kWh)
